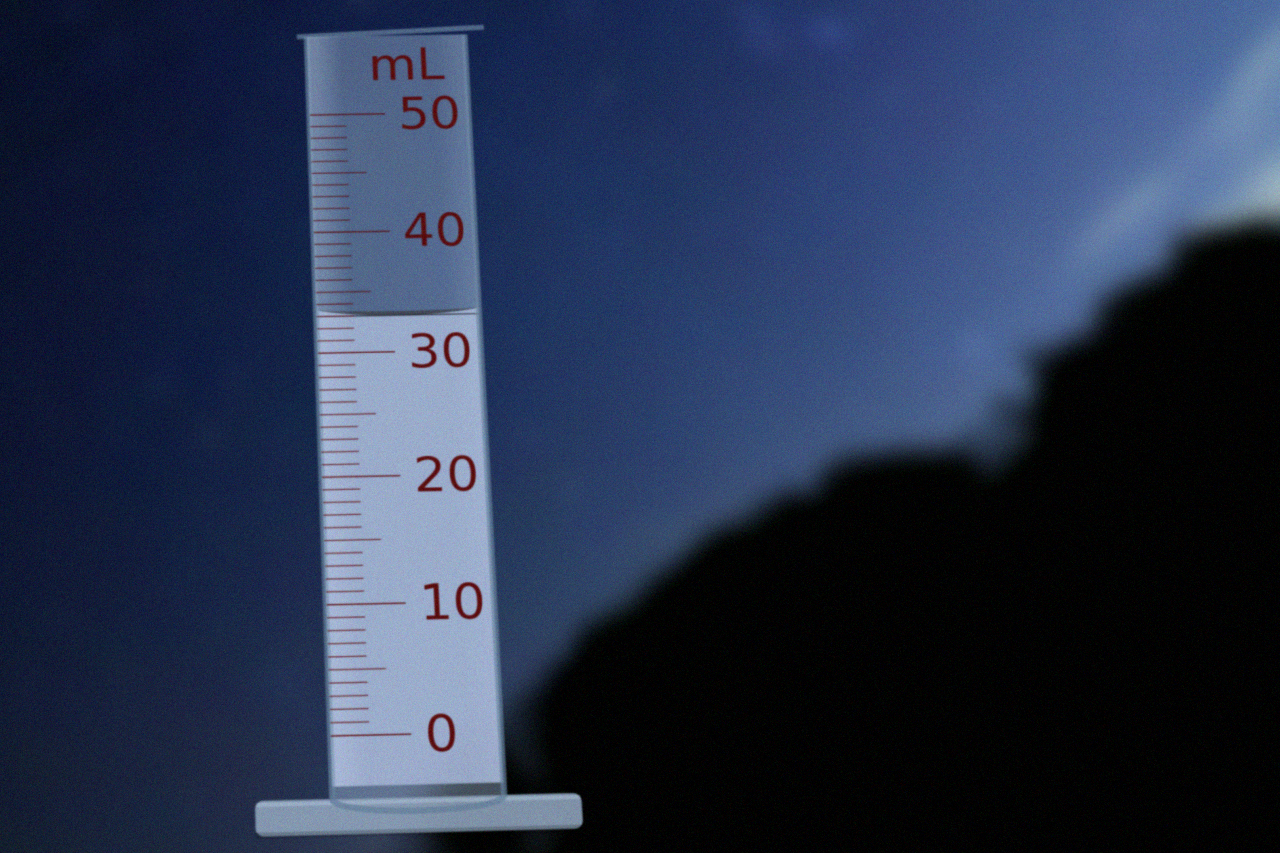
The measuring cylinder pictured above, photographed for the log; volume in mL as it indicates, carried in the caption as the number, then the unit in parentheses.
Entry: 33 (mL)
